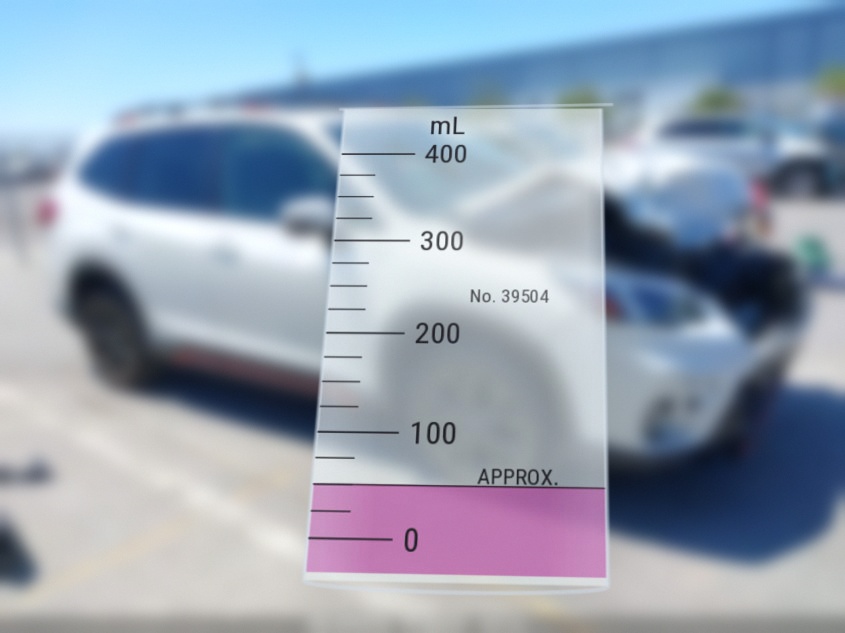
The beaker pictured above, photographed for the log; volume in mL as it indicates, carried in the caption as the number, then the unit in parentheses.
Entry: 50 (mL)
